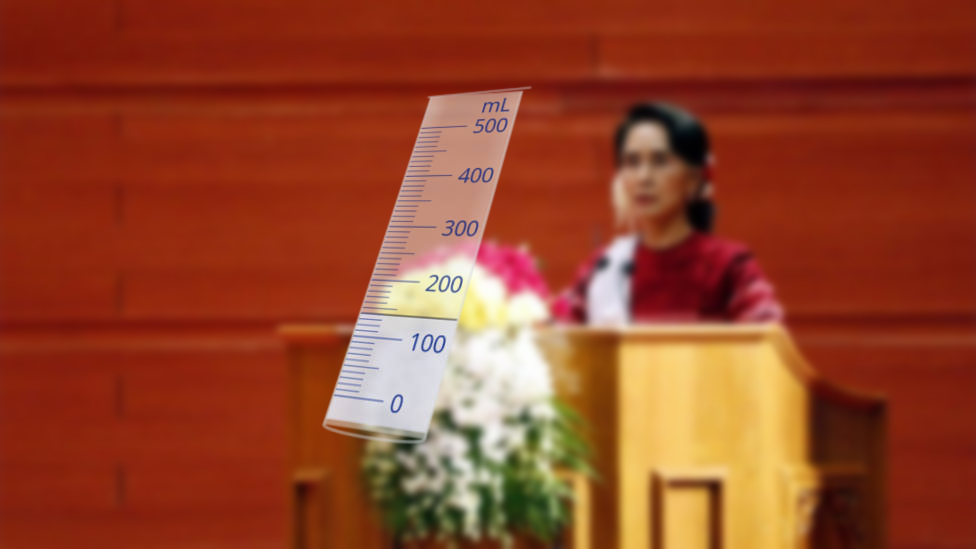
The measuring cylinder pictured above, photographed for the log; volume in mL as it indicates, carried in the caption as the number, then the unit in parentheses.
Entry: 140 (mL)
